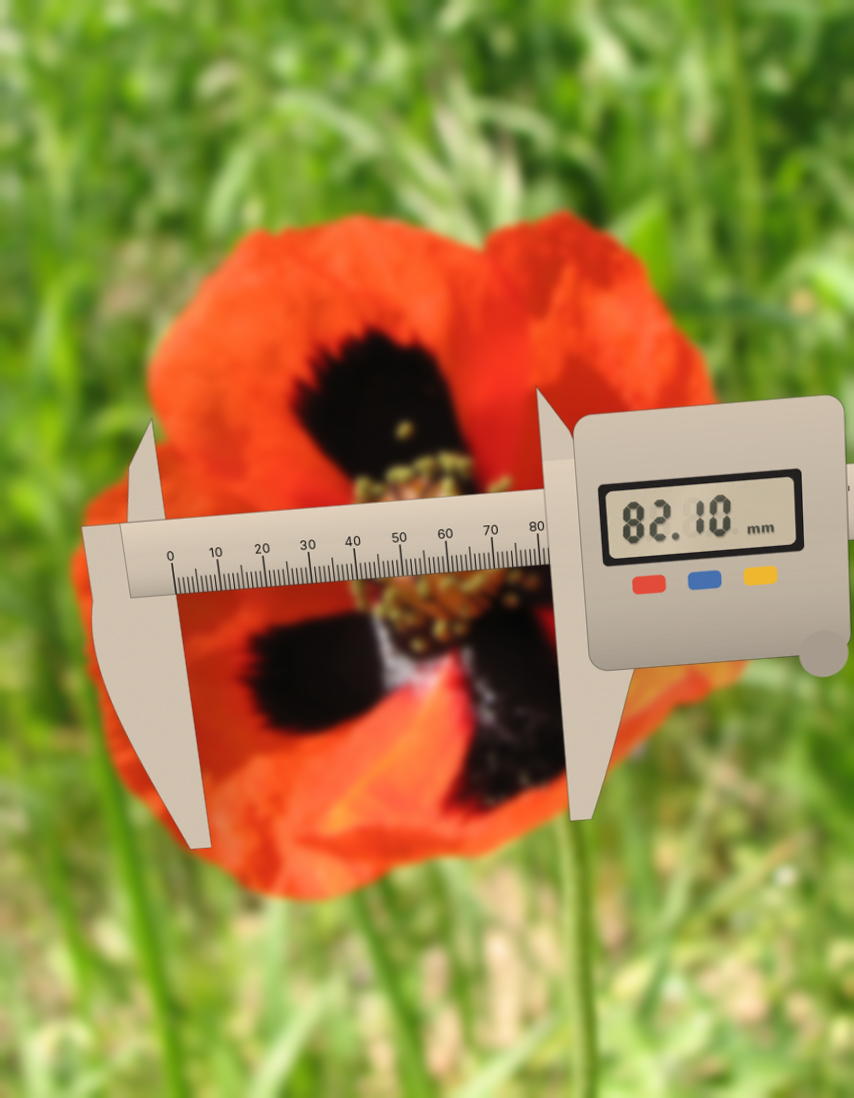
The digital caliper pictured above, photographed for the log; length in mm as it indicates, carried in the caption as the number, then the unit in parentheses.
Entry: 82.10 (mm)
